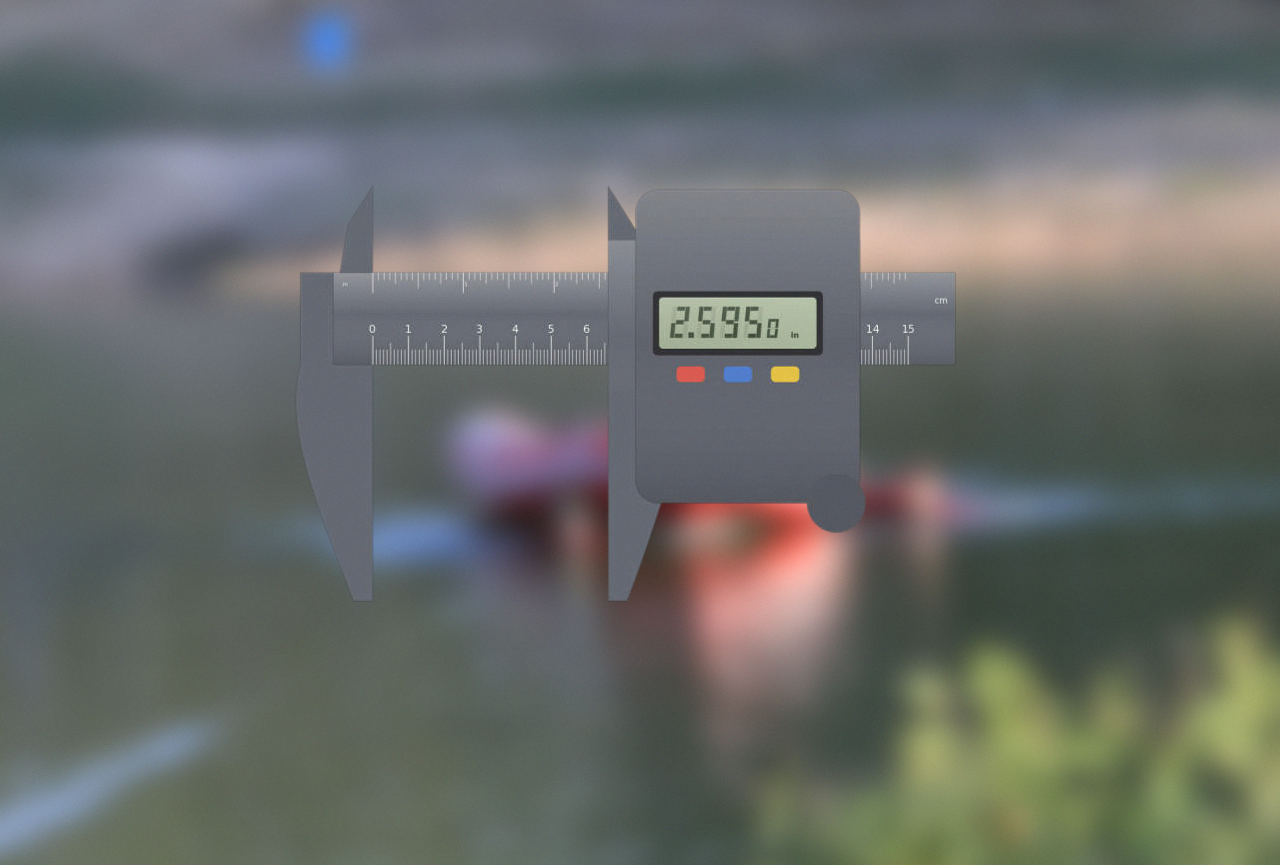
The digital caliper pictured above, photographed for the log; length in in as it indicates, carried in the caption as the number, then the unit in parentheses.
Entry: 2.5950 (in)
